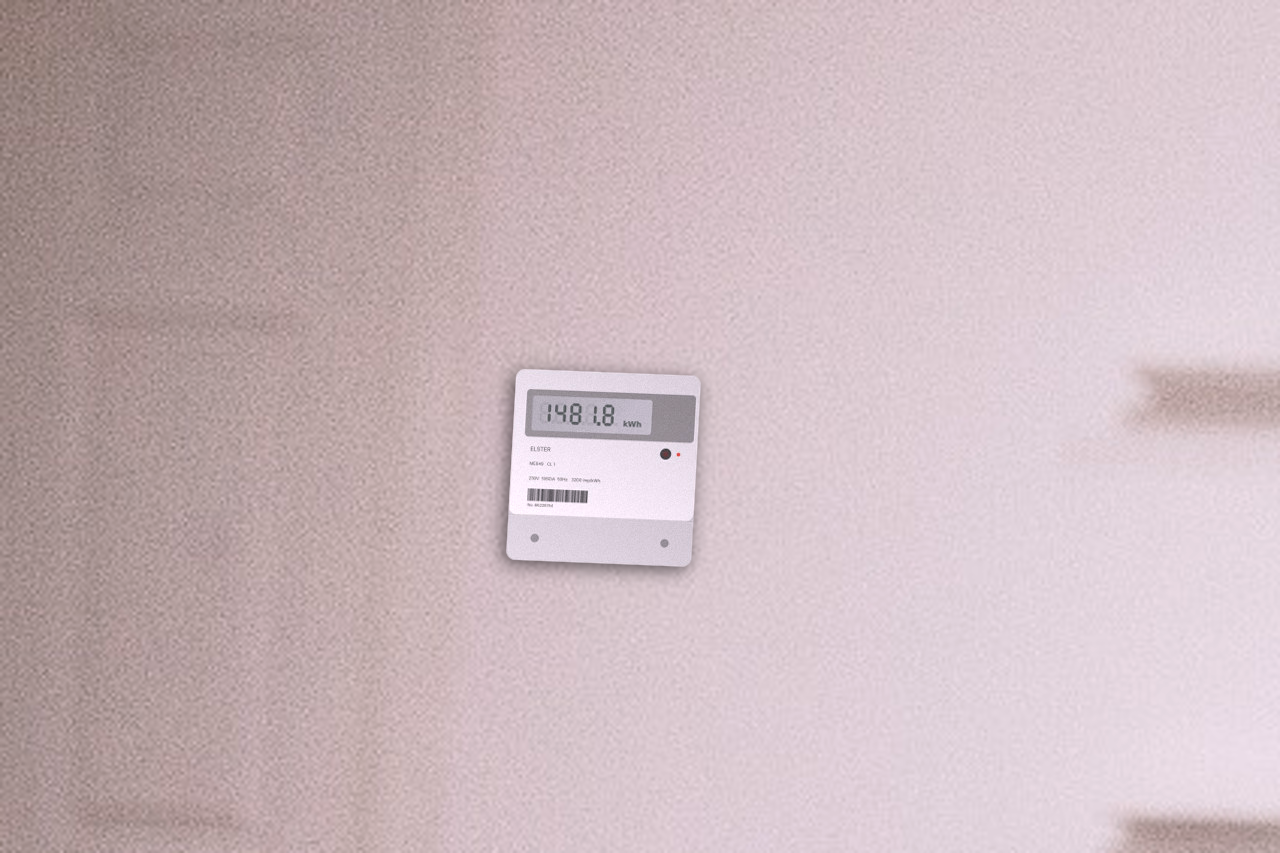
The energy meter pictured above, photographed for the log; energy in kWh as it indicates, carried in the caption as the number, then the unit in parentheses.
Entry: 1481.8 (kWh)
